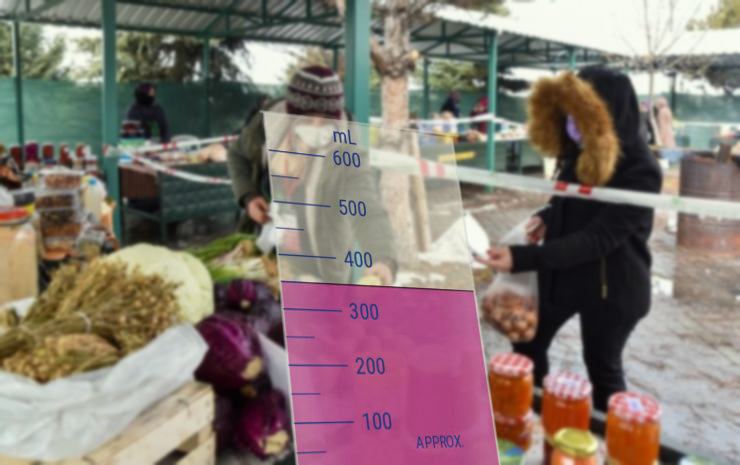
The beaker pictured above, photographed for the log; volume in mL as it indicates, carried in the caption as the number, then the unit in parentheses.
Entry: 350 (mL)
